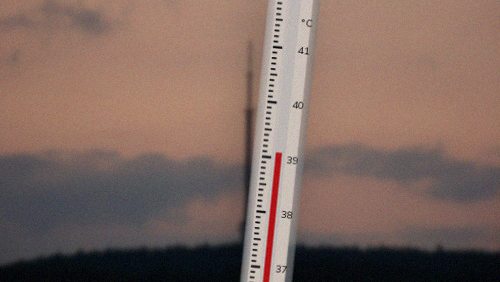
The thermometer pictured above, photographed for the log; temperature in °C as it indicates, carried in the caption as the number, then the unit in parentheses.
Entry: 39.1 (°C)
